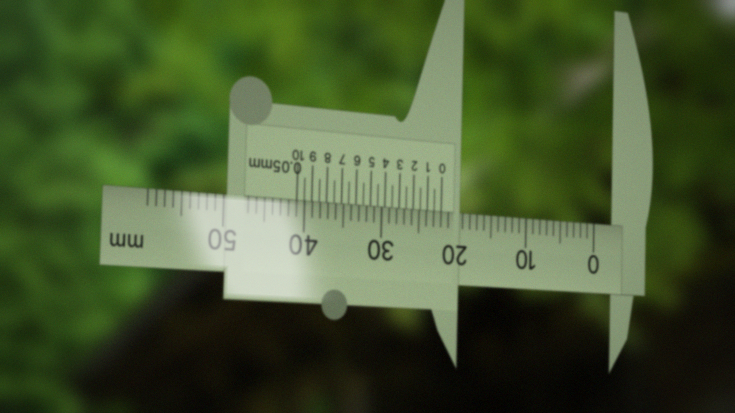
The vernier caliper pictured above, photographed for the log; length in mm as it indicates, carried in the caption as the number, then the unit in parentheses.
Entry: 22.0 (mm)
